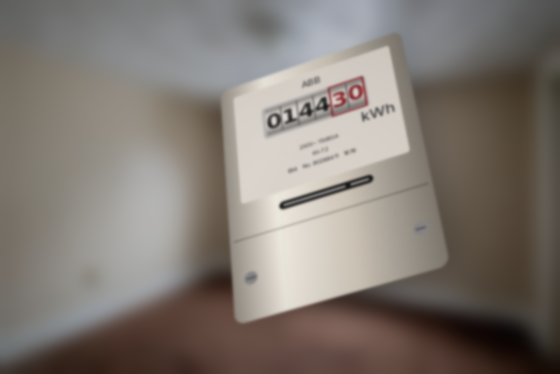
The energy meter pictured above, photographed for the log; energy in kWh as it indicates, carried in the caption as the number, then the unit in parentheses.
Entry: 144.30 (kWh)
